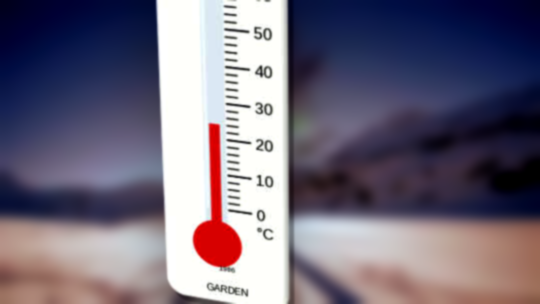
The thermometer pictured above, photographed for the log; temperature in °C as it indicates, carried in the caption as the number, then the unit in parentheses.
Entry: 24 (°C)
